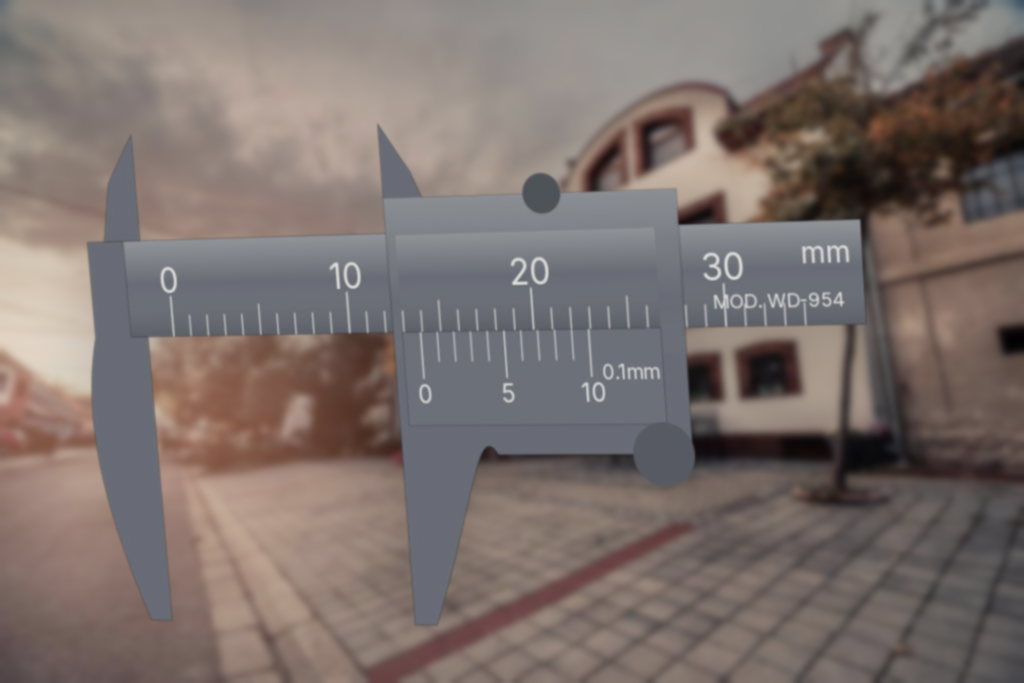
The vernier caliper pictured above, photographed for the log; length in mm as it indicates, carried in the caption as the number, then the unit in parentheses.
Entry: 13.9 (mm)
